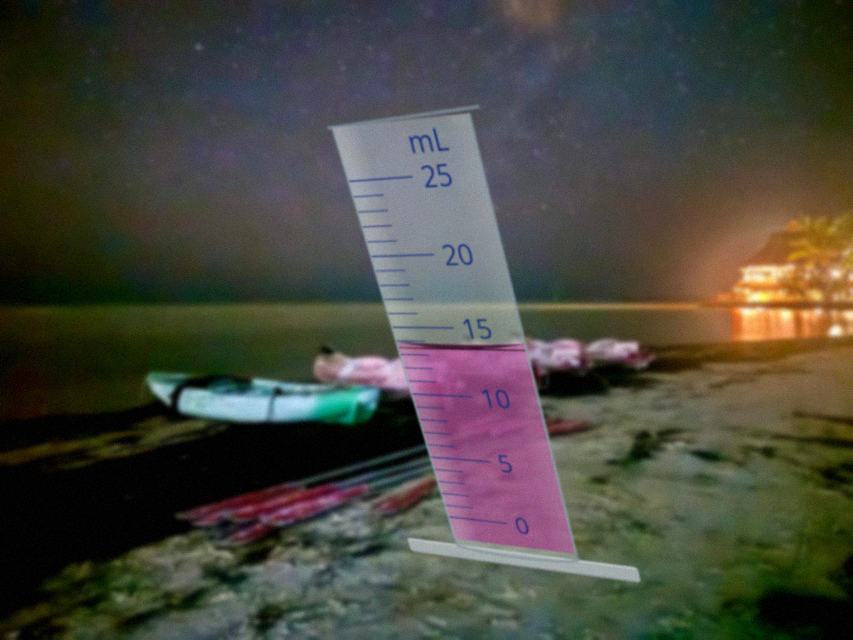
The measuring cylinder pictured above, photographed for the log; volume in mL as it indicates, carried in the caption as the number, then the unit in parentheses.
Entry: 13.5 (mL)
